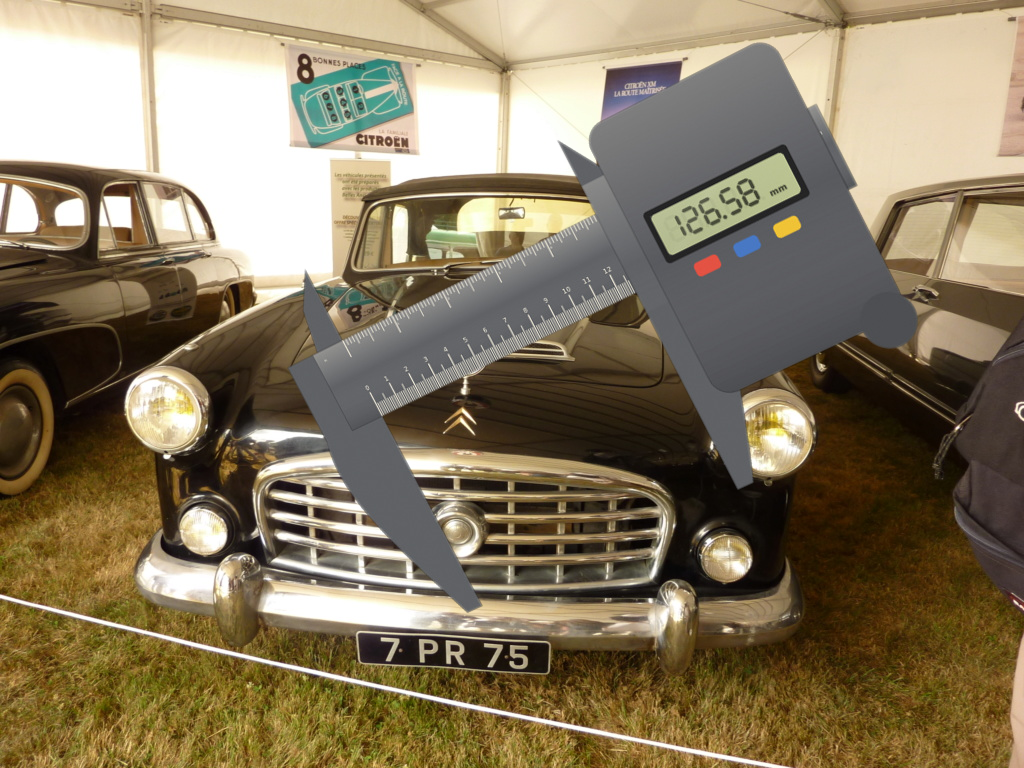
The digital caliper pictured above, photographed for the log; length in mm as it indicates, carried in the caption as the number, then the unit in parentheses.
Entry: 126.58 (mm)
